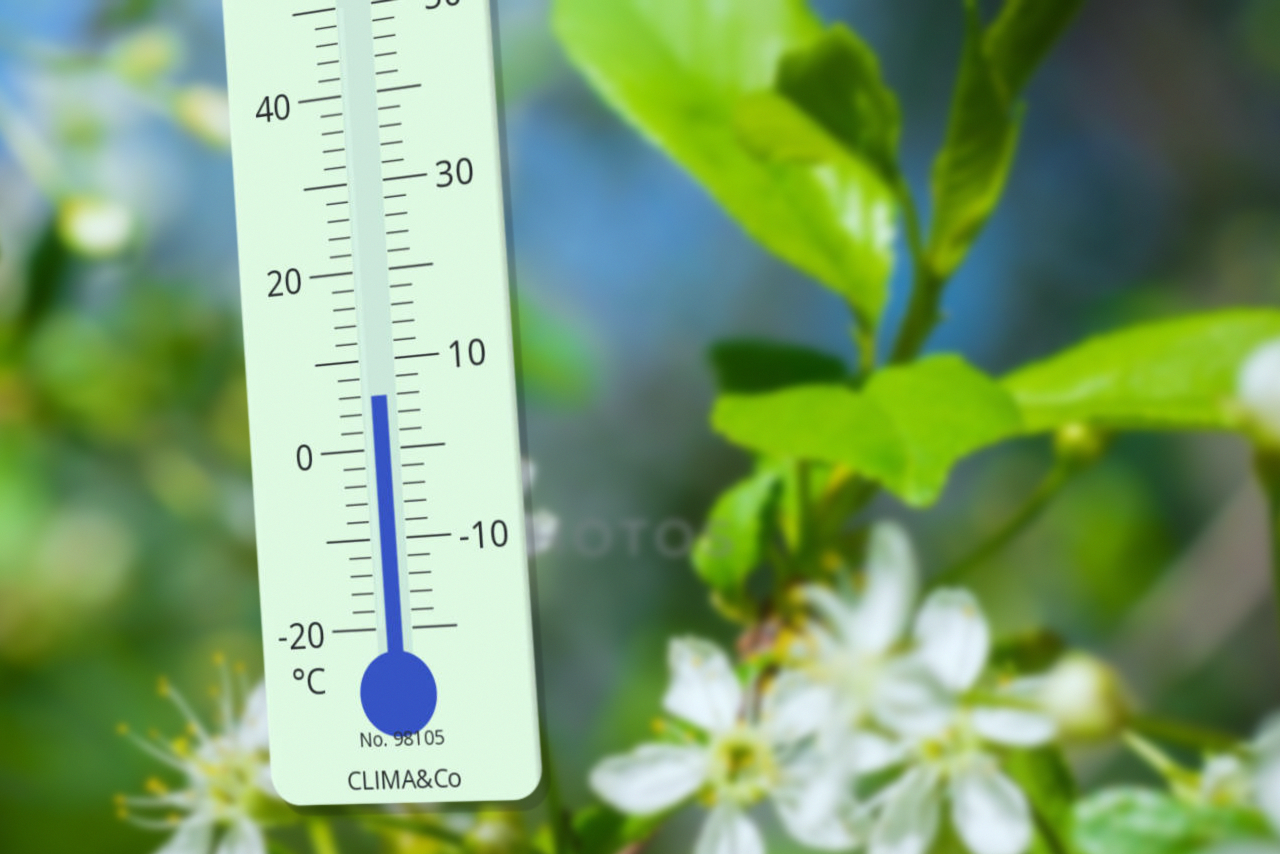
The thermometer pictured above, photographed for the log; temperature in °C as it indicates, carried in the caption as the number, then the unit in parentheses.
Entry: 6 (°C)
